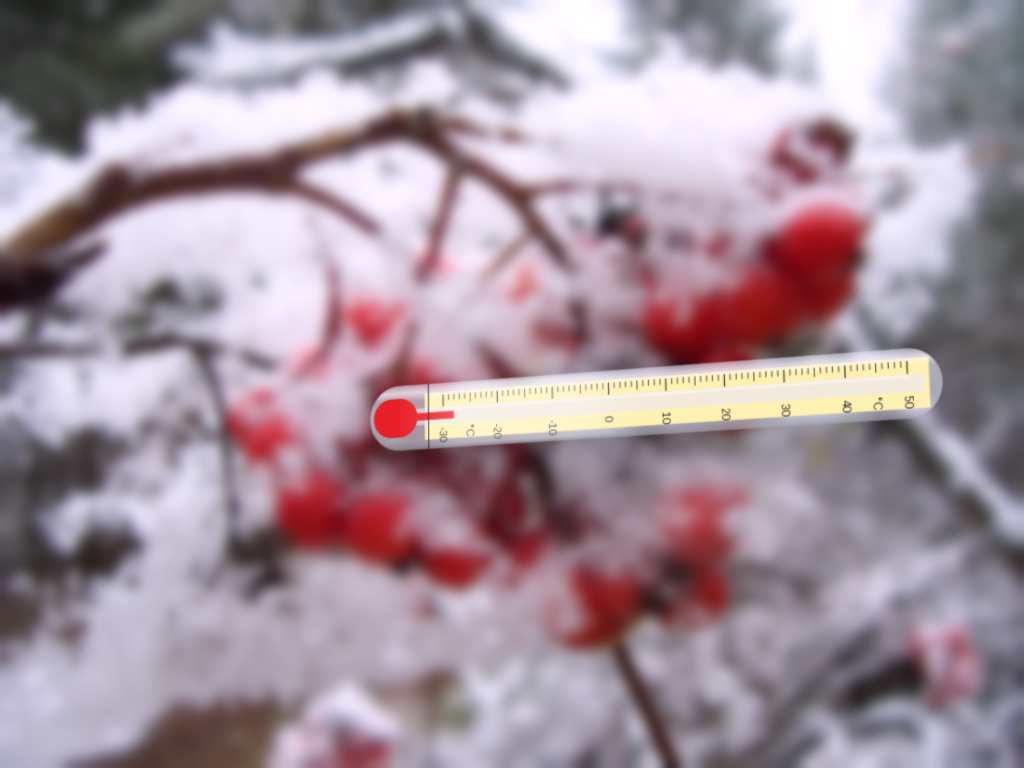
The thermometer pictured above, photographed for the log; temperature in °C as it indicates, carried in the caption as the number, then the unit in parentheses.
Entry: -28 (°C)
